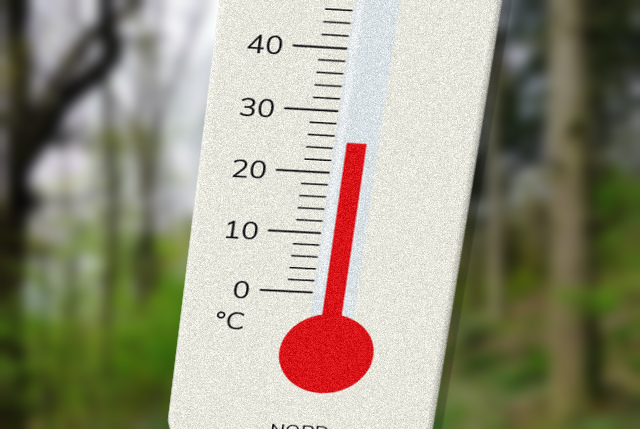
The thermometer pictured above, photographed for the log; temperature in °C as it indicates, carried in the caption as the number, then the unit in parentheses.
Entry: 25 (°C)
